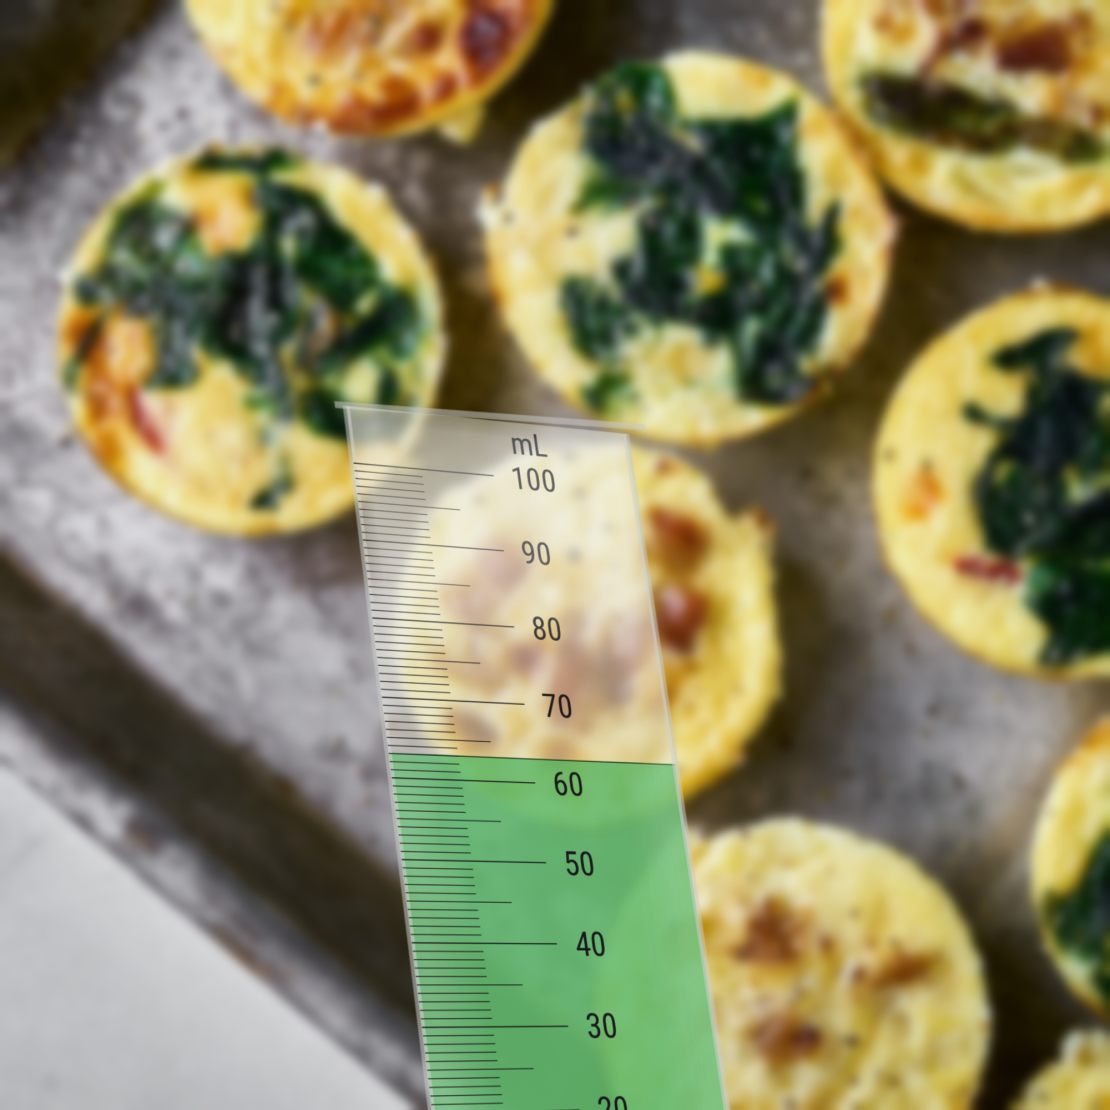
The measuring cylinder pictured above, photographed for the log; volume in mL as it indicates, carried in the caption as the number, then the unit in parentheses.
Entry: 63 (mL)
